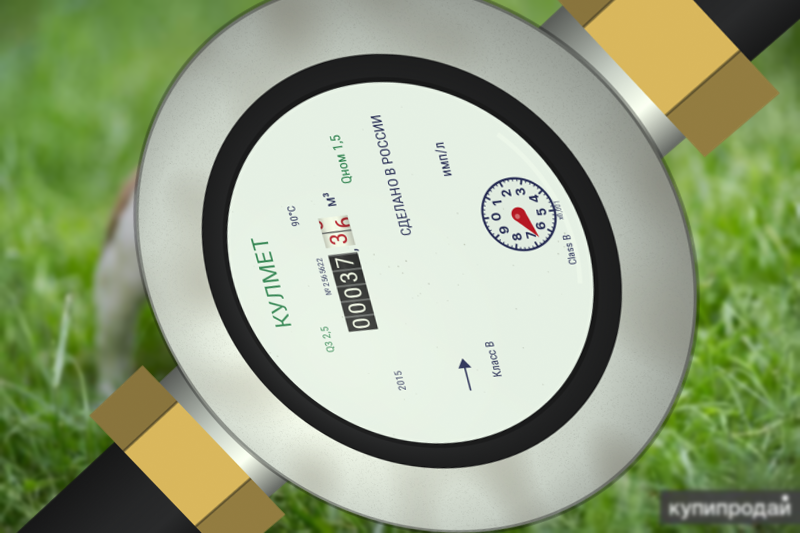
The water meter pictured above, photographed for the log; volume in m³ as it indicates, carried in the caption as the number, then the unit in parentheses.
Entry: 37.356 (m³)
